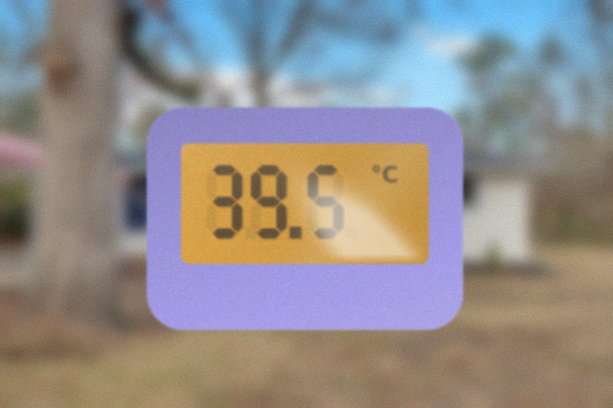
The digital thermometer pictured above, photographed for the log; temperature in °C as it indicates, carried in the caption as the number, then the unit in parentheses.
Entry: 39.5 (°C)
